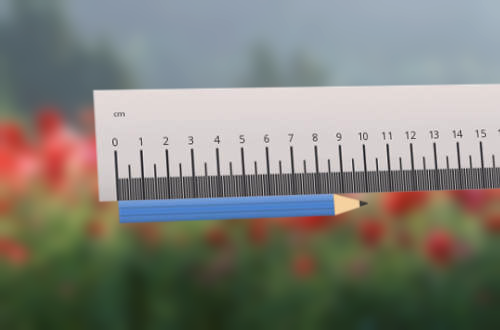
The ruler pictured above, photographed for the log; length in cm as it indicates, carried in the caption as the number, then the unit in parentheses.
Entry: 10 (cm)
